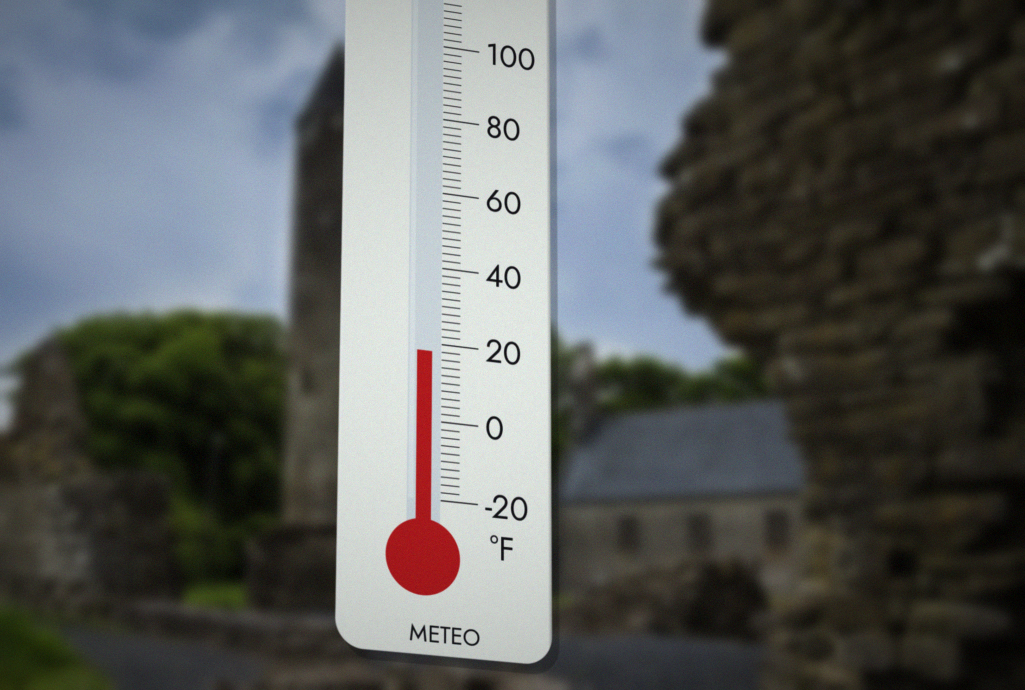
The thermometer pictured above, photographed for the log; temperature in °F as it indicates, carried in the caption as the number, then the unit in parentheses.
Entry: 18 (°F)
